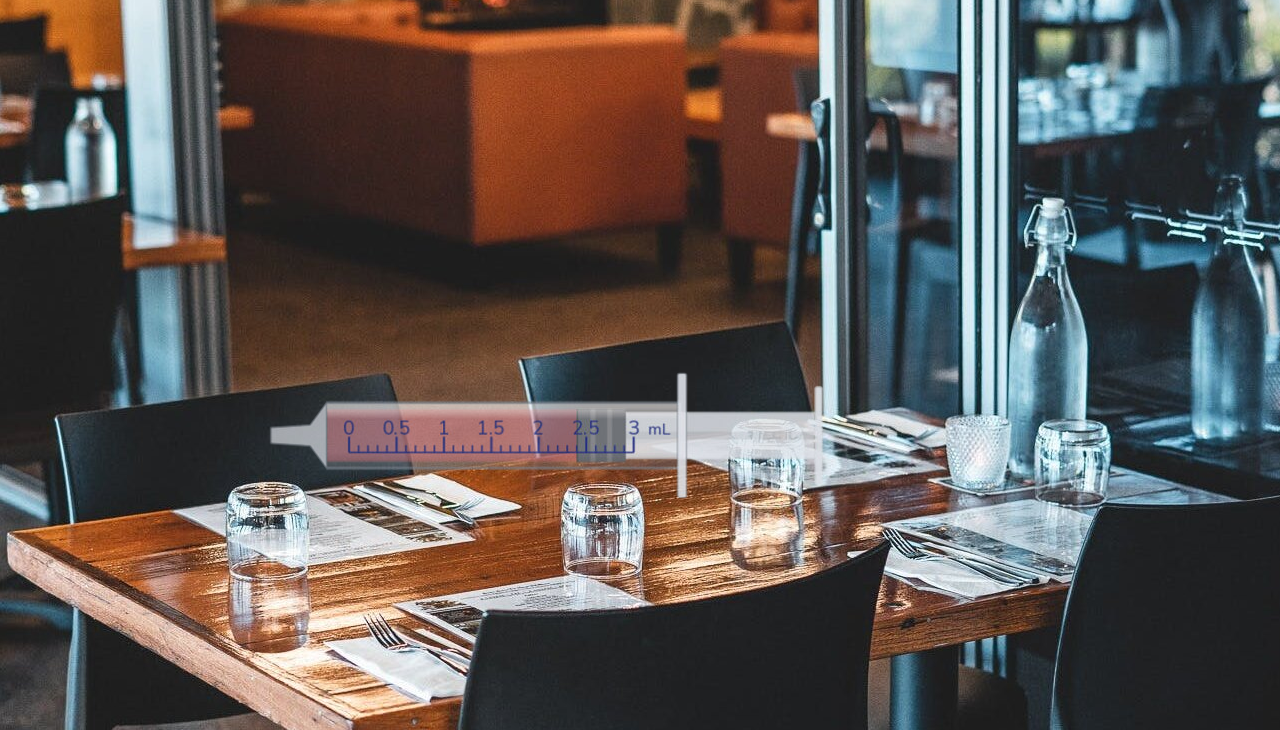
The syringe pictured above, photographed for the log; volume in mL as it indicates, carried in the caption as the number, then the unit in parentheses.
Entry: 2.4 (mL)
